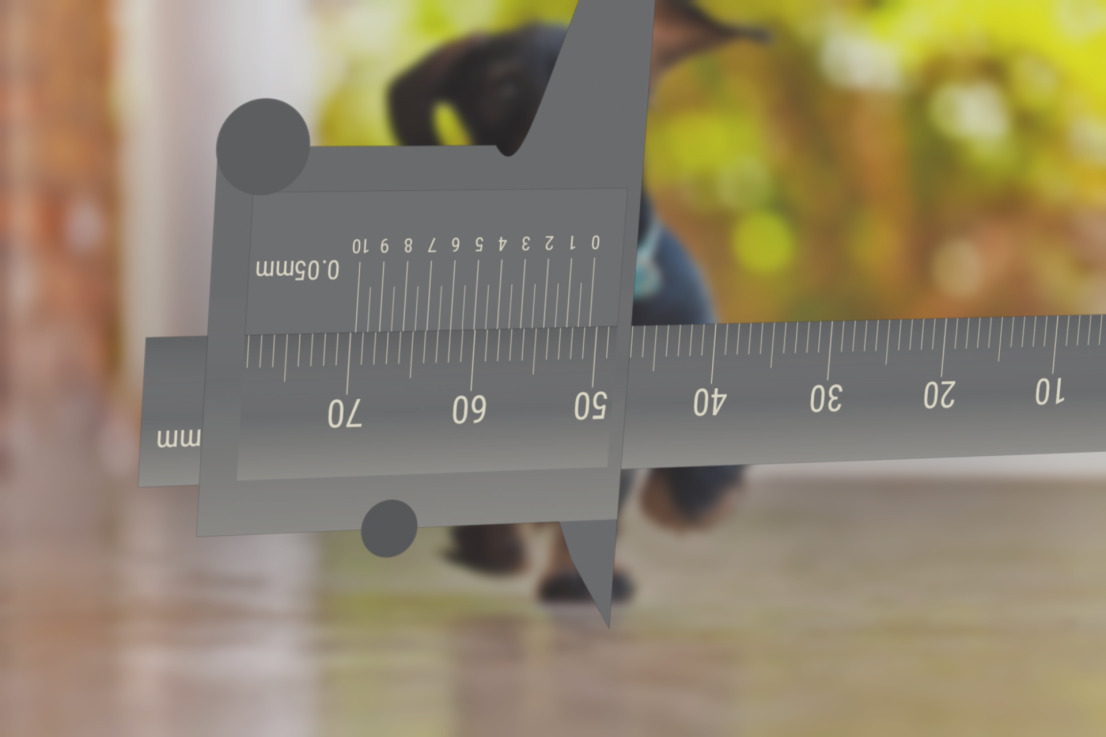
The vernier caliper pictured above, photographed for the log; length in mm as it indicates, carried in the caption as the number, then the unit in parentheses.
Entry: 50.6 (mm)
